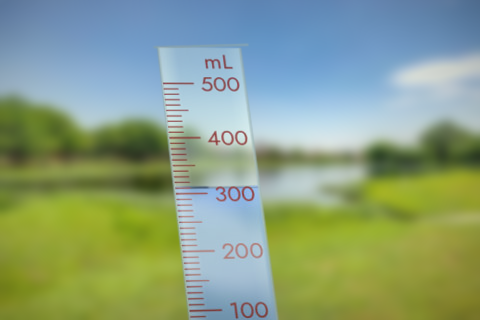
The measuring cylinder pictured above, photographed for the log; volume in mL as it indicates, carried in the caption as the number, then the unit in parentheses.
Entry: 310 (mL)
